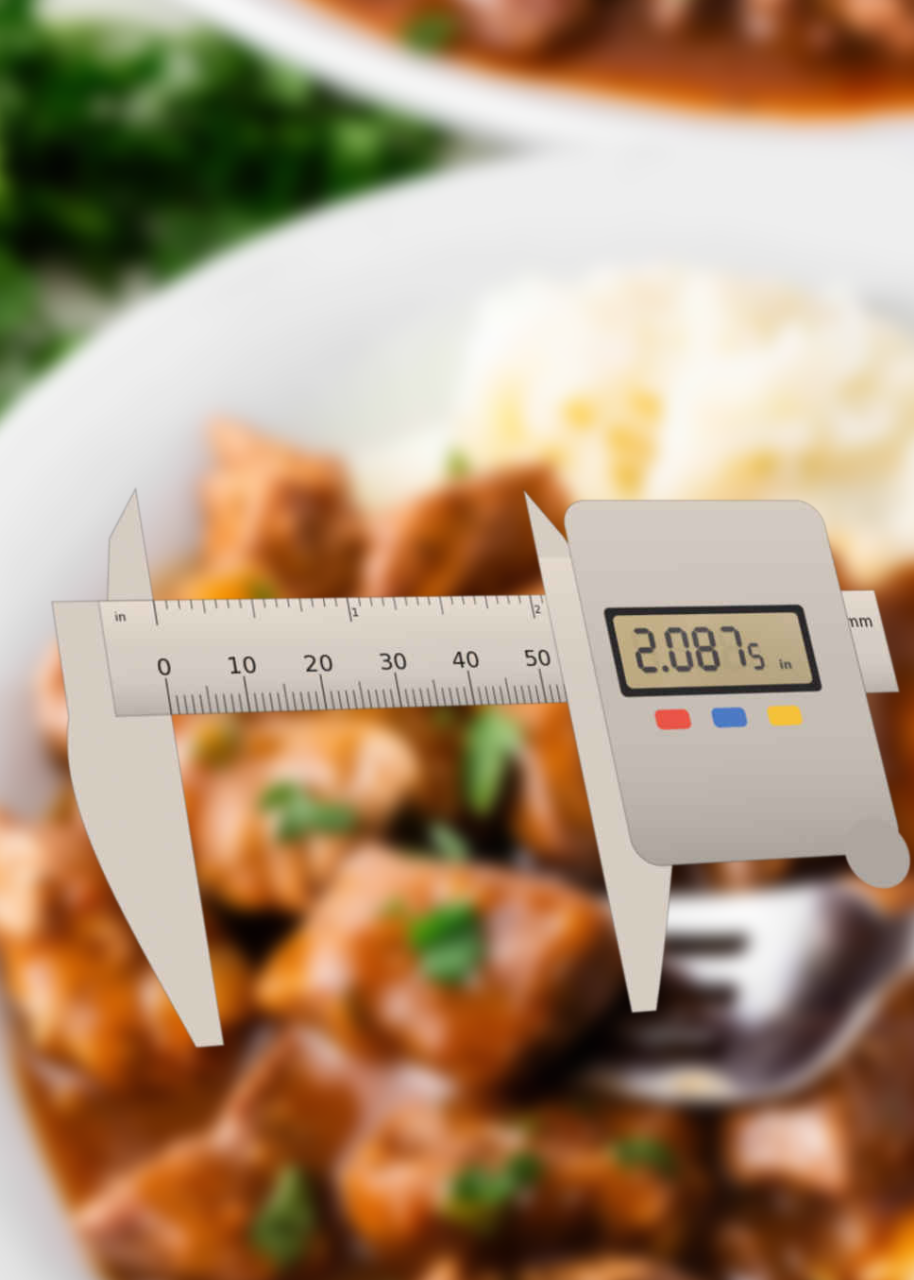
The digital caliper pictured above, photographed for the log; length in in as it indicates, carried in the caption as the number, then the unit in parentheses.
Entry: 2.0875 (in)
